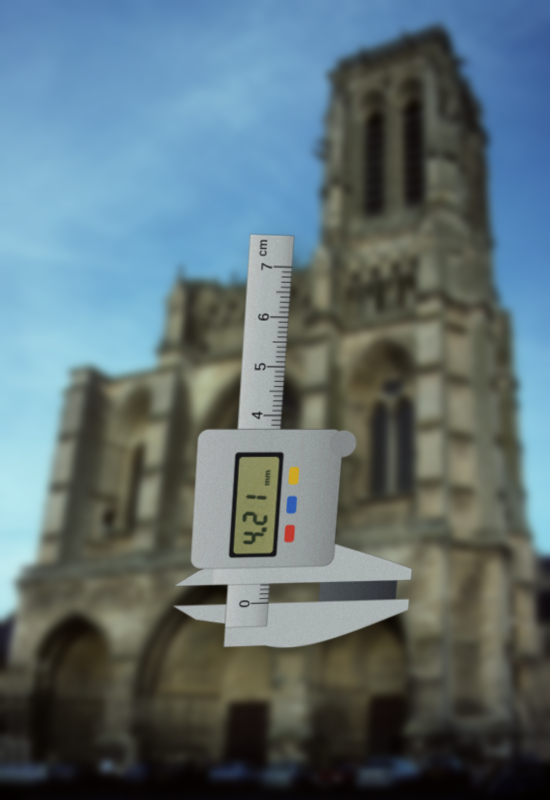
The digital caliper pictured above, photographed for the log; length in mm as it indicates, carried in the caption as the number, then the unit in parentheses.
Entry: 4.21 (mm)
